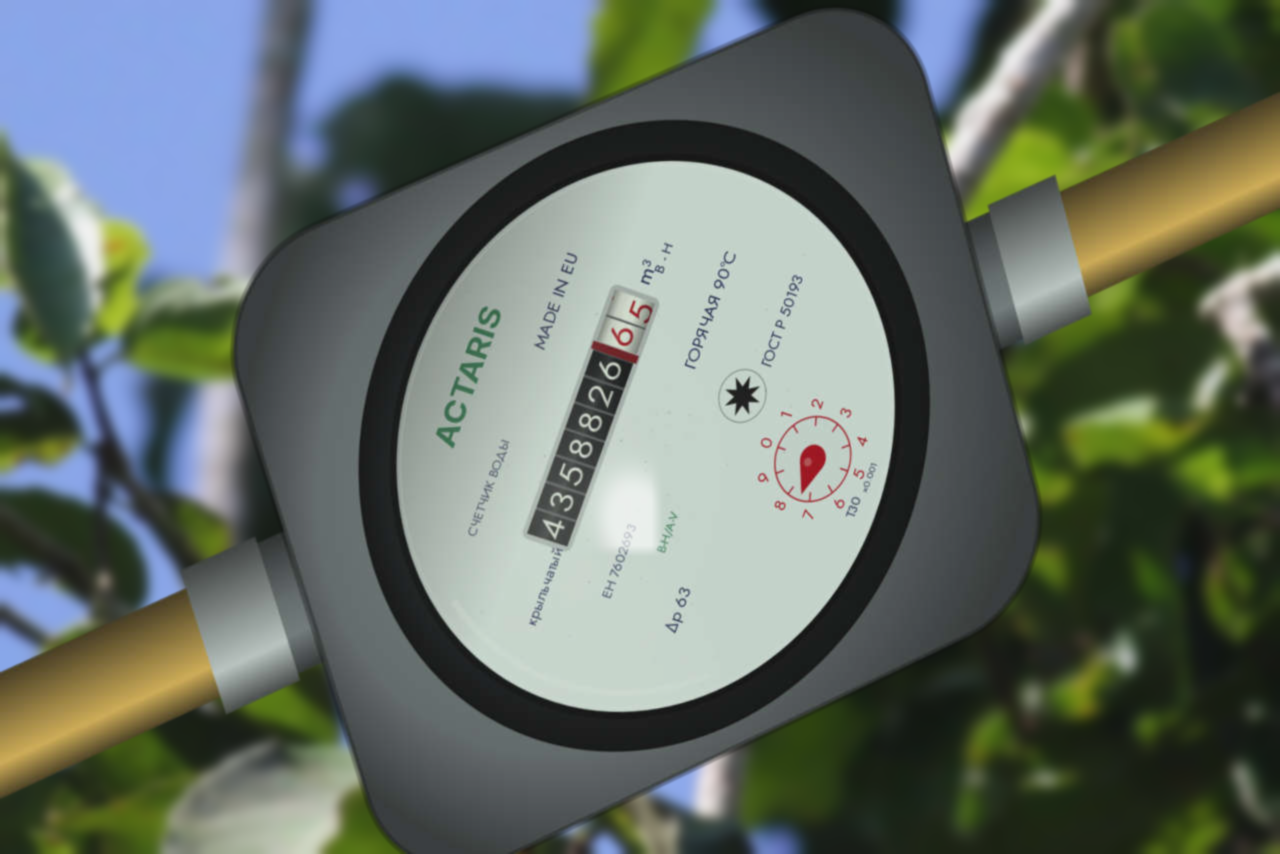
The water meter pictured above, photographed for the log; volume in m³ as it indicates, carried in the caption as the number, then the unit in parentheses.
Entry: 4358826.647 (m³)
